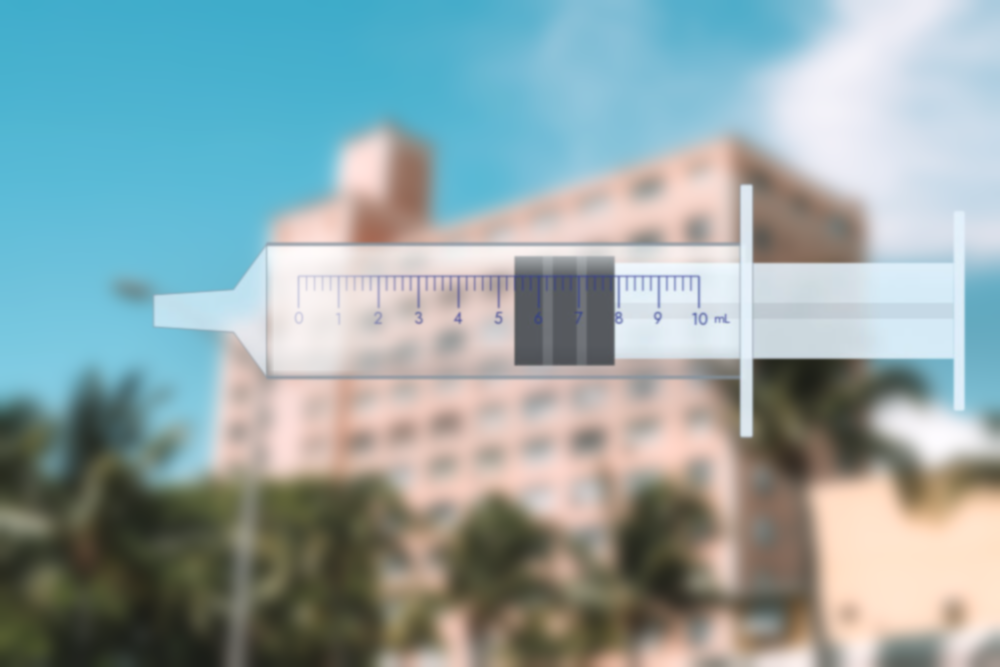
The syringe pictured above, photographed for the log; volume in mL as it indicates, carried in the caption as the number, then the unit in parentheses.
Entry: 5.4 (mL)
